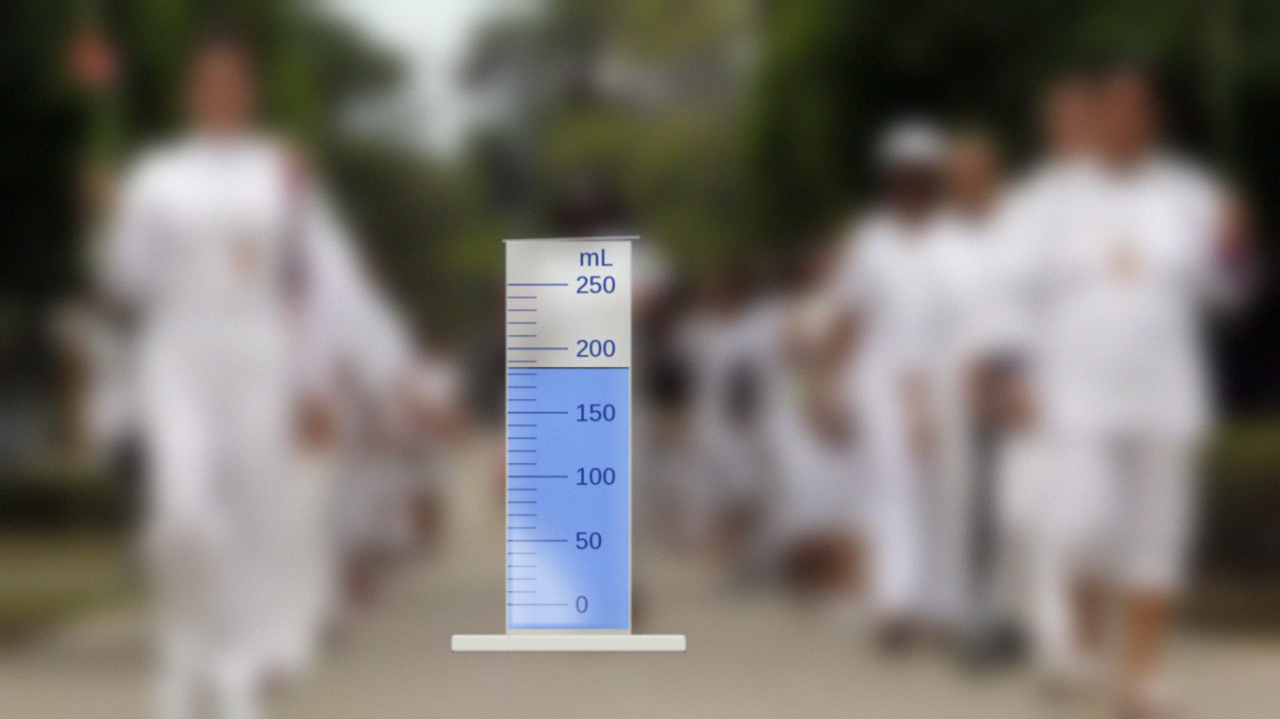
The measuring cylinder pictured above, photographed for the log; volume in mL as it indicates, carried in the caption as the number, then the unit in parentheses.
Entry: 185 (mL)
